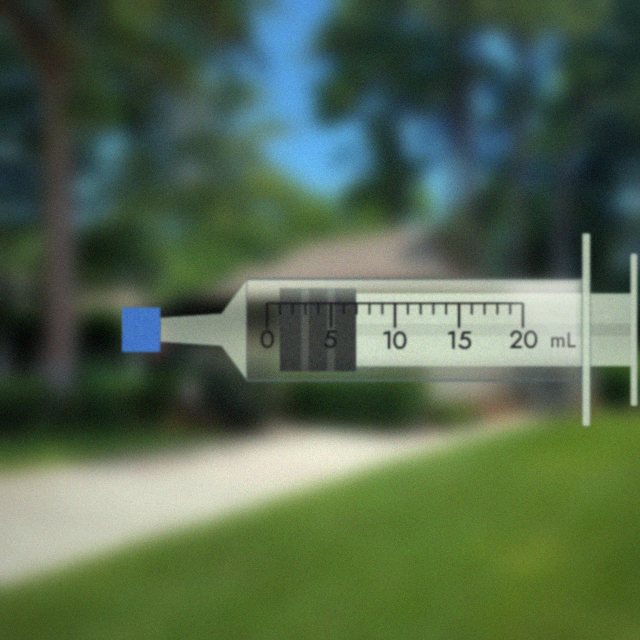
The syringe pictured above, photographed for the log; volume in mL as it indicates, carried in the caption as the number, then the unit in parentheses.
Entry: 1 (mL)
